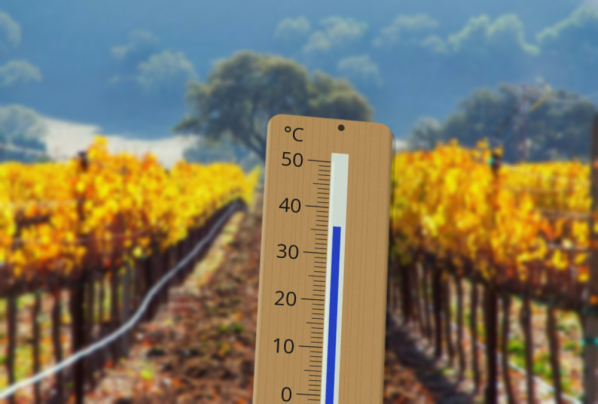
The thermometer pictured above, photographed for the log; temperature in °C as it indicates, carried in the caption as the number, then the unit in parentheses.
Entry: 36 (°C)
